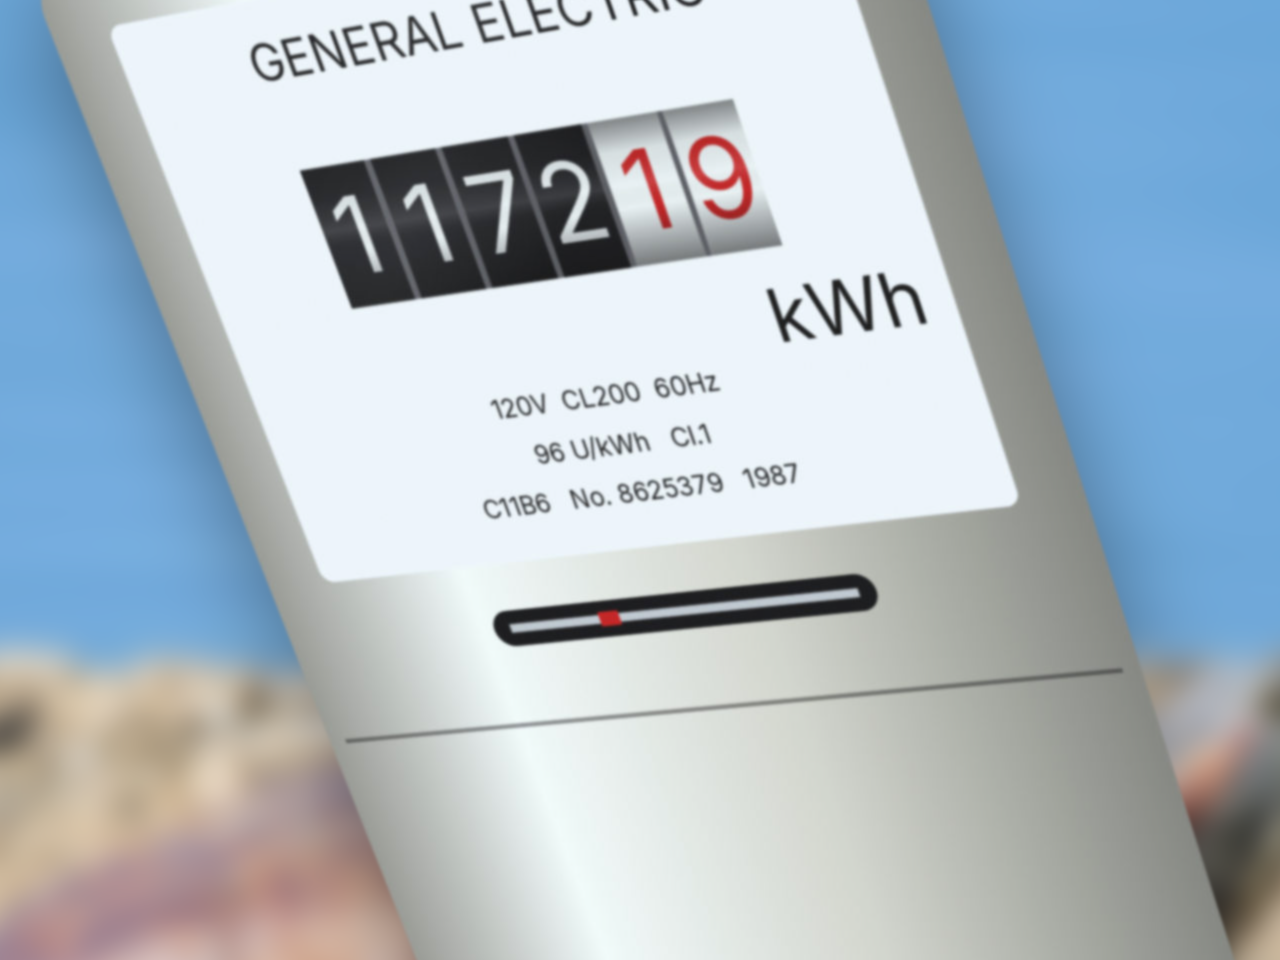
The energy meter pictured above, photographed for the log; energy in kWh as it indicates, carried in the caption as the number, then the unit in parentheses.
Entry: 1172.19 (kWh)
